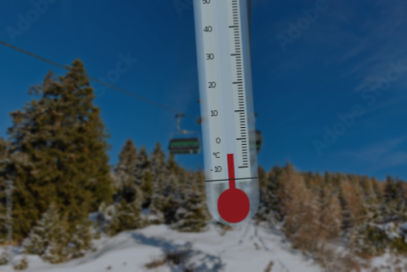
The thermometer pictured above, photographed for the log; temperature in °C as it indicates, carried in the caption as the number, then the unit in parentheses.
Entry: -5 (°C)
